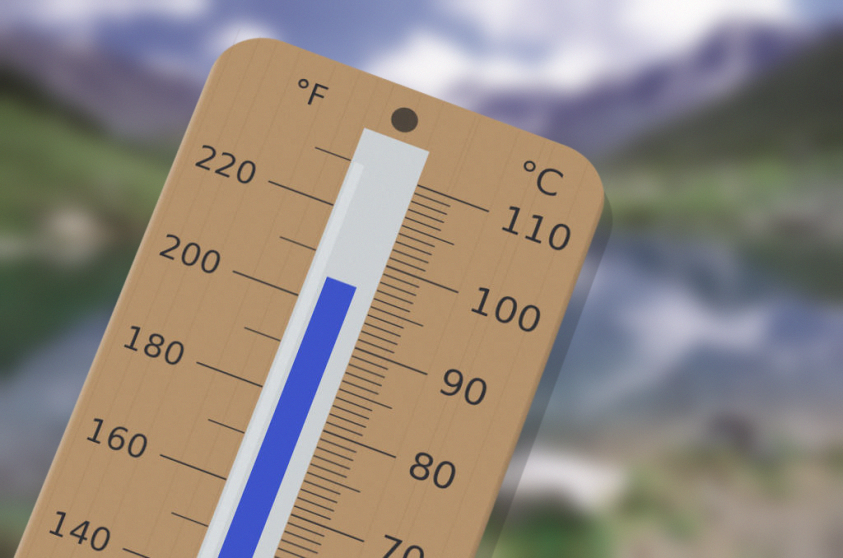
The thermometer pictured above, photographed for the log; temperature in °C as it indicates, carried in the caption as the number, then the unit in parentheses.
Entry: 96.5 (°C)
